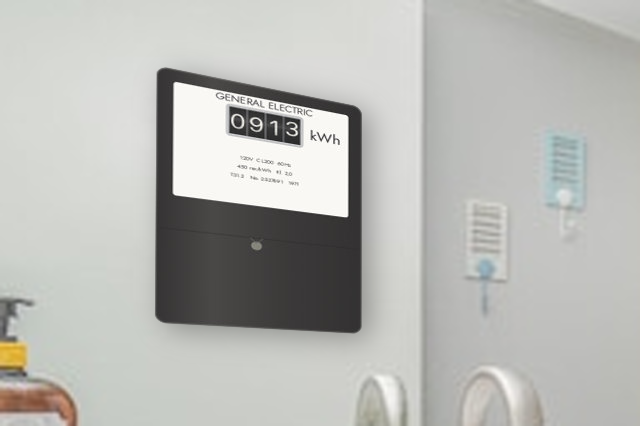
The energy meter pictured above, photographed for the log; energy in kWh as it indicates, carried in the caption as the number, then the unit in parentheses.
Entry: 913 (kWh)
